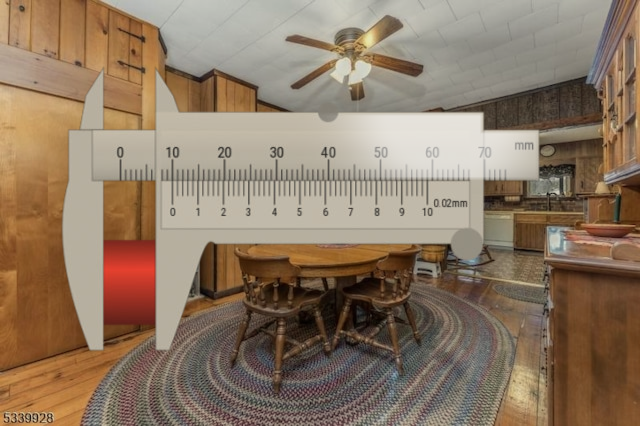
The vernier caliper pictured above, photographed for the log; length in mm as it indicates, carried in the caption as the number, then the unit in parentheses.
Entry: 10.0 (mm)
